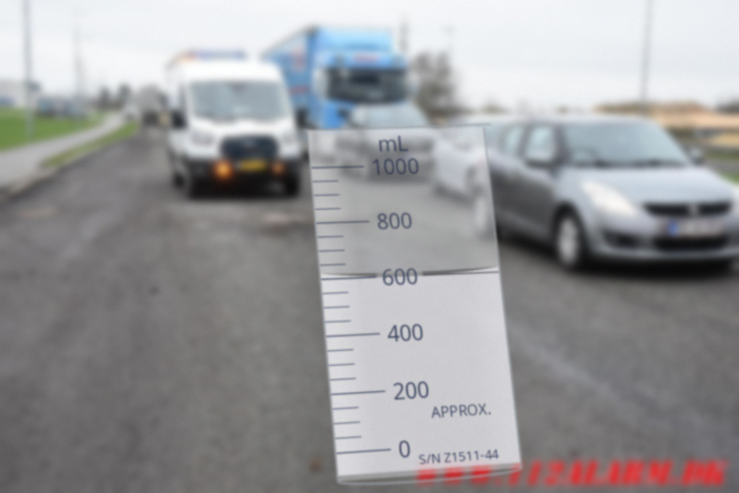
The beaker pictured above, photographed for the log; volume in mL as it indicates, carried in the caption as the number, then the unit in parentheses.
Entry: 600 (mL)
